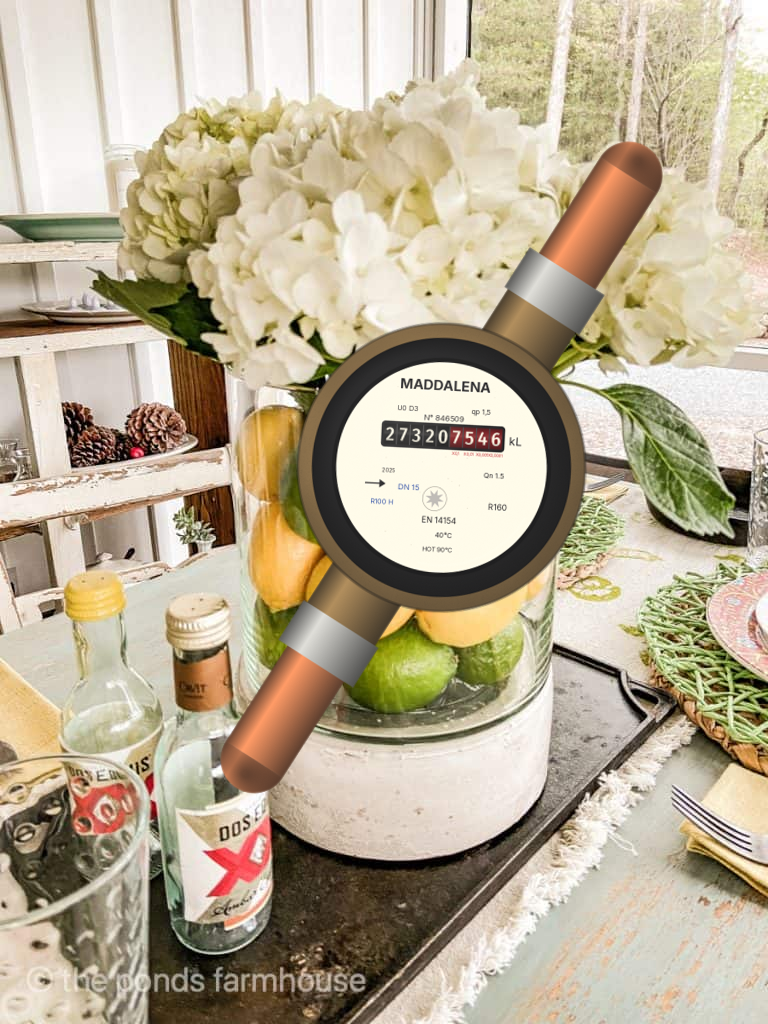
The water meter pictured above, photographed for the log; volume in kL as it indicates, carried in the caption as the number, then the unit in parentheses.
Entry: 27320.7546 (kL)
